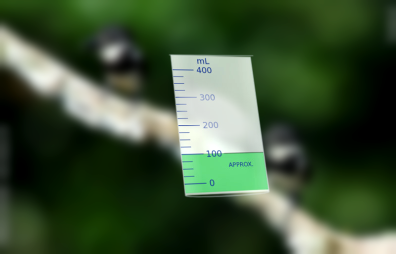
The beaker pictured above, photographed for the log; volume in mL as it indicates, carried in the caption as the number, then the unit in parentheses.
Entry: 100 (mL)
